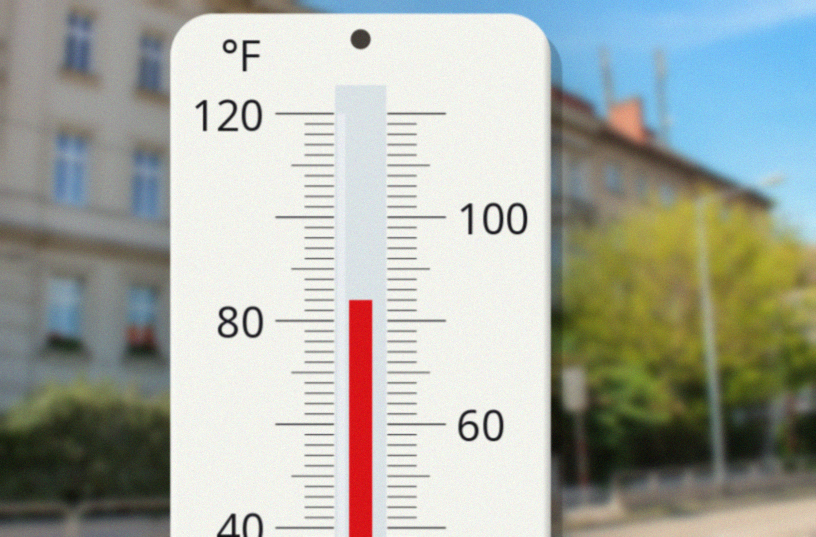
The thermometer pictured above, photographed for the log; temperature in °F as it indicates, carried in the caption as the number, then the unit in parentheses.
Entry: 84 (°F)
